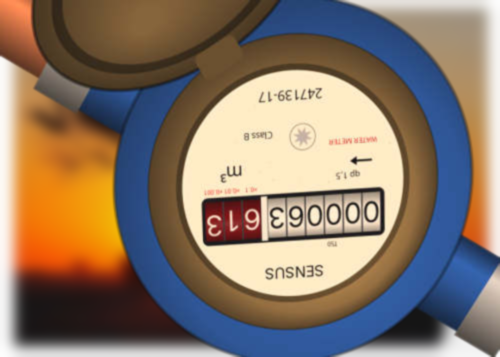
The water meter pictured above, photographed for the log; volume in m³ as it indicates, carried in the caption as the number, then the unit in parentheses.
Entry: 63.613 (m³)
